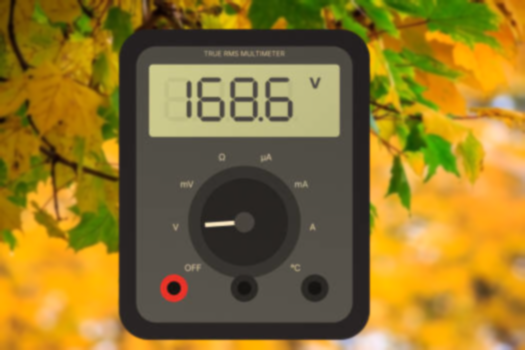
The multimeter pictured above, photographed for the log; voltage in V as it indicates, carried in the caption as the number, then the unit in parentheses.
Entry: 168.6 (V)
